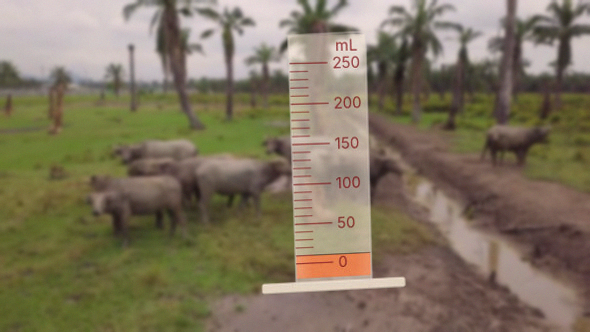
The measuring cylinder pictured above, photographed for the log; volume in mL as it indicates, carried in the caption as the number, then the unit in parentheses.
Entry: 10 (mL)
